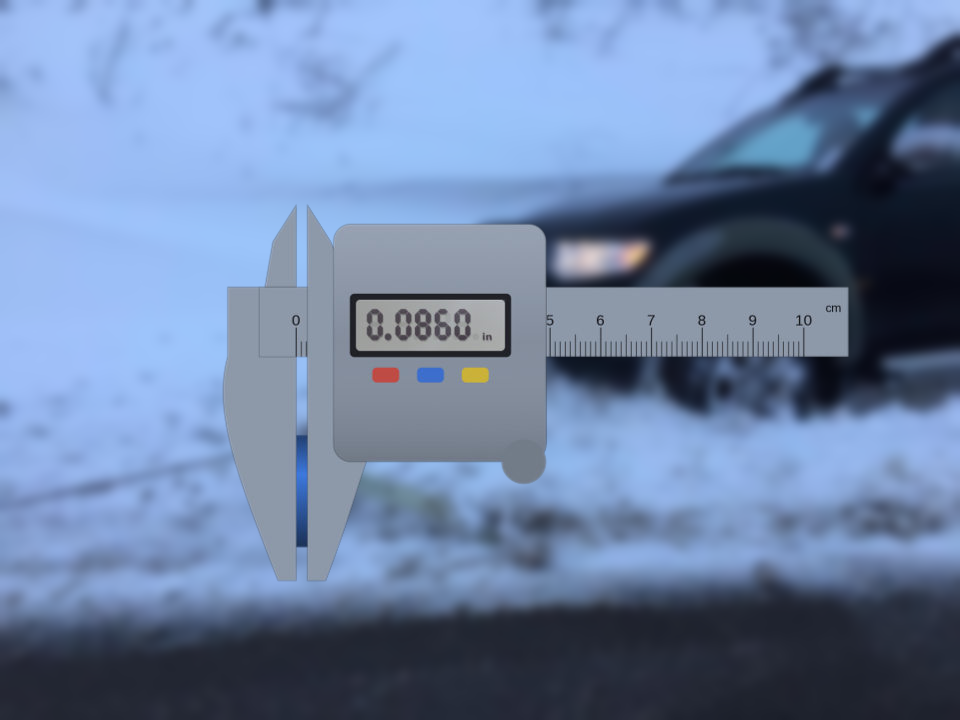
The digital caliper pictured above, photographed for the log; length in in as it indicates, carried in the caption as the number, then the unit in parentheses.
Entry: 0.0860 (in)
